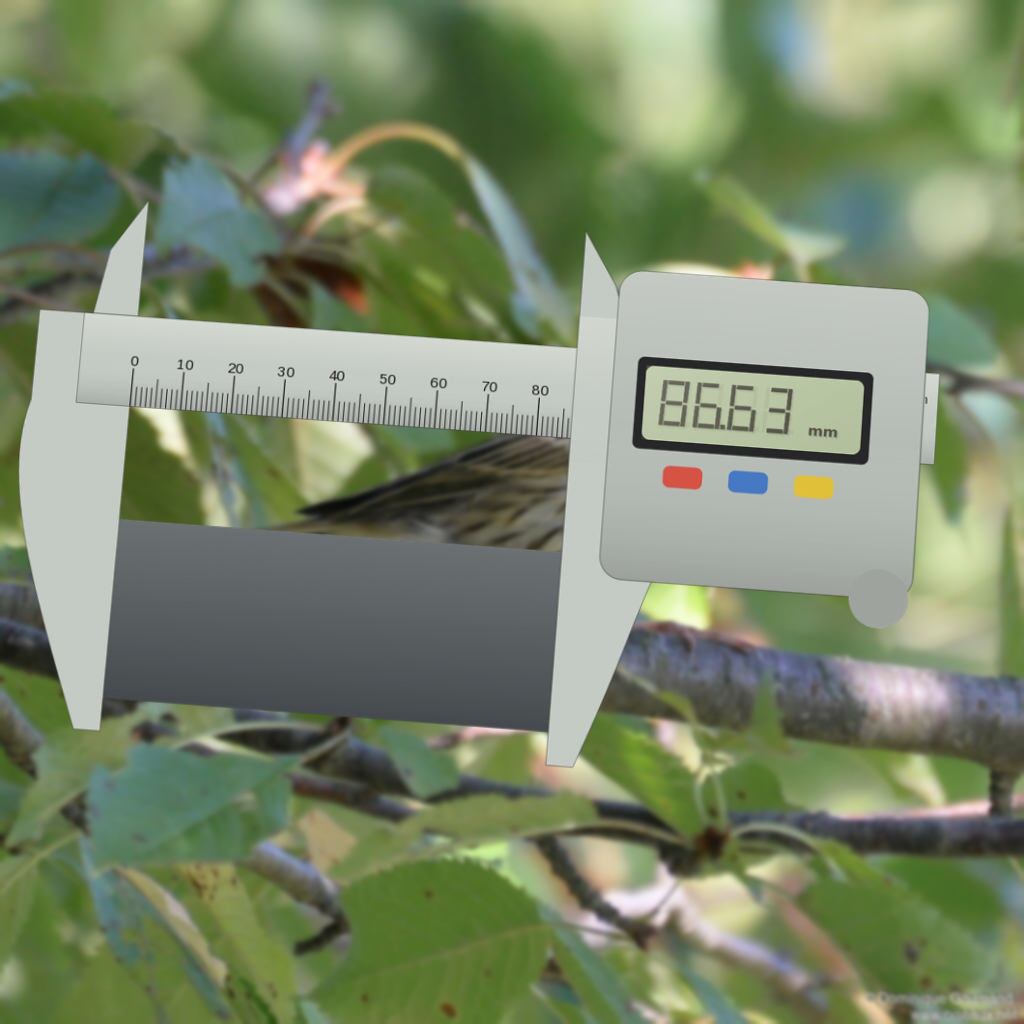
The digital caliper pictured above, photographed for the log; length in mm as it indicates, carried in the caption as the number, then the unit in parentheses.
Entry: 86.63 (mm)
